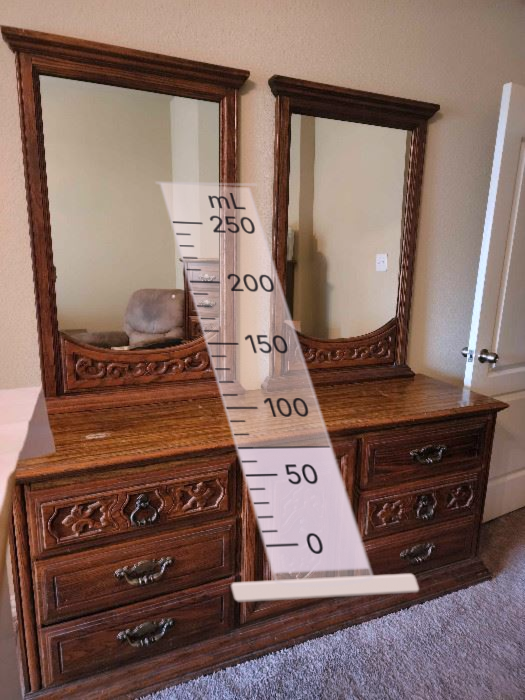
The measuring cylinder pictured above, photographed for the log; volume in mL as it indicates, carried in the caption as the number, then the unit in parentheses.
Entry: 70 (mL)
